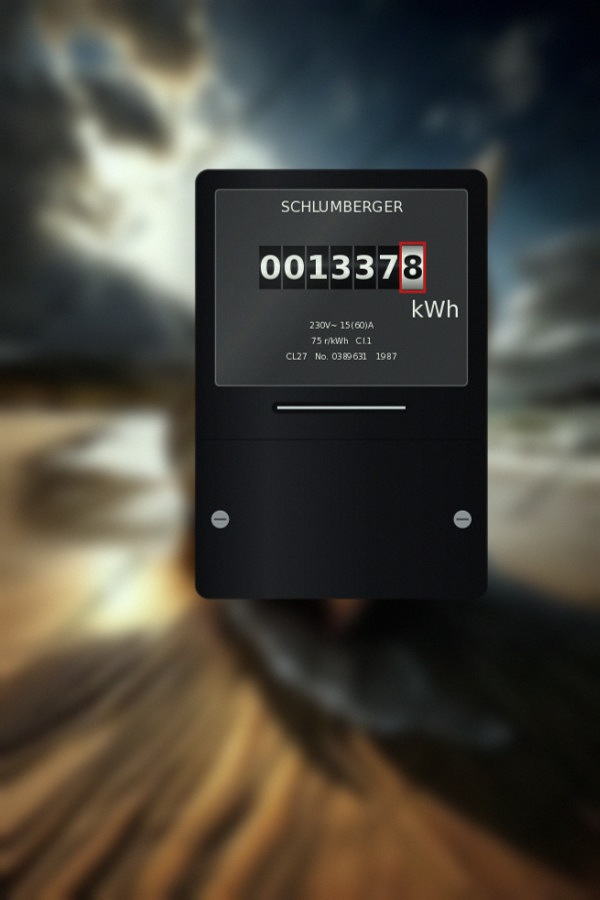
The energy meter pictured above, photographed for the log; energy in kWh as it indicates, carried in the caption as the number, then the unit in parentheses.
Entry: 1337.8 (kWh)
